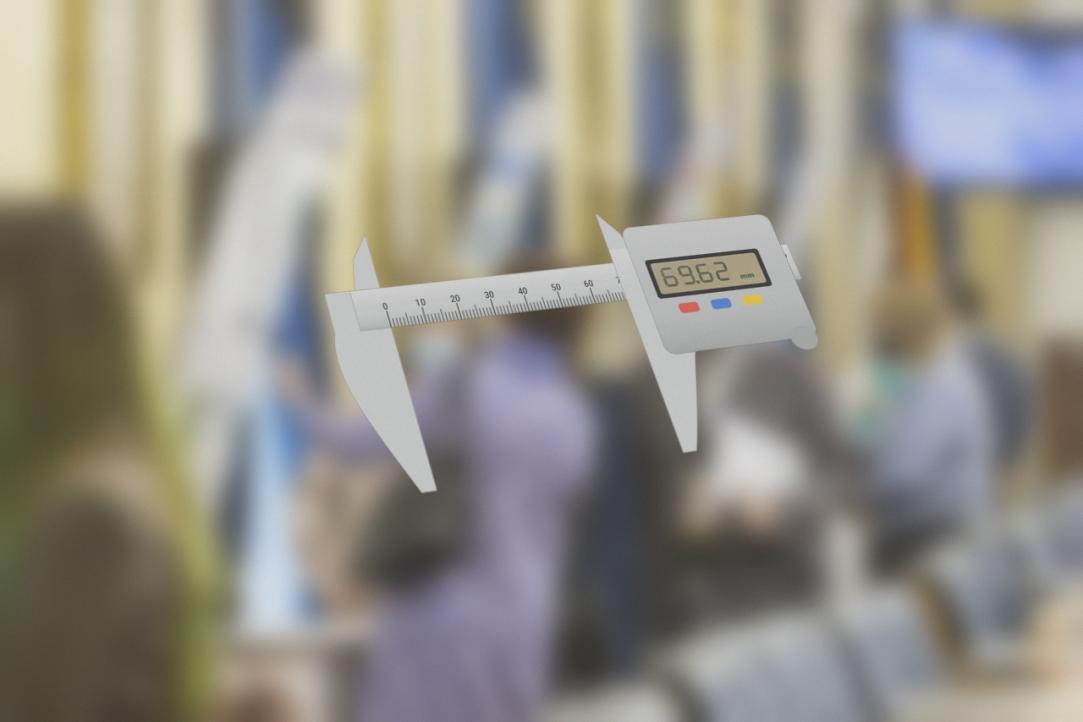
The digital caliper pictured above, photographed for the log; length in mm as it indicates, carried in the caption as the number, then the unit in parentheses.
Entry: 69.62 (mm)
